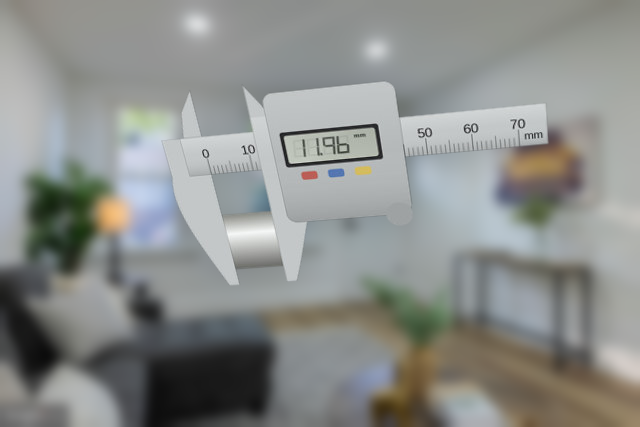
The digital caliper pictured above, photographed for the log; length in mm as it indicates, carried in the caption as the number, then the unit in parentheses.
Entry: 11.96 (mm)
